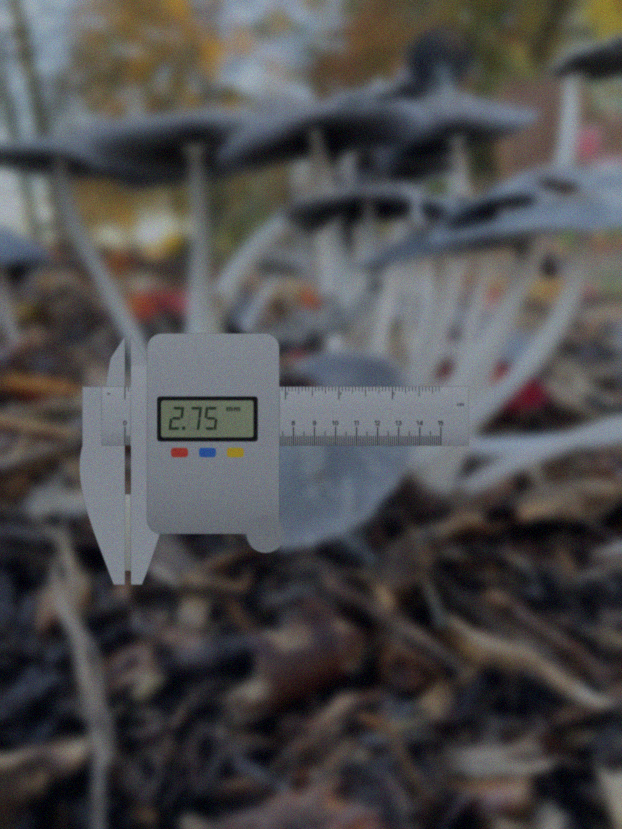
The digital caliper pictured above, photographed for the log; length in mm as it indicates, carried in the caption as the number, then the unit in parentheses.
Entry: 2.75 (mm)
